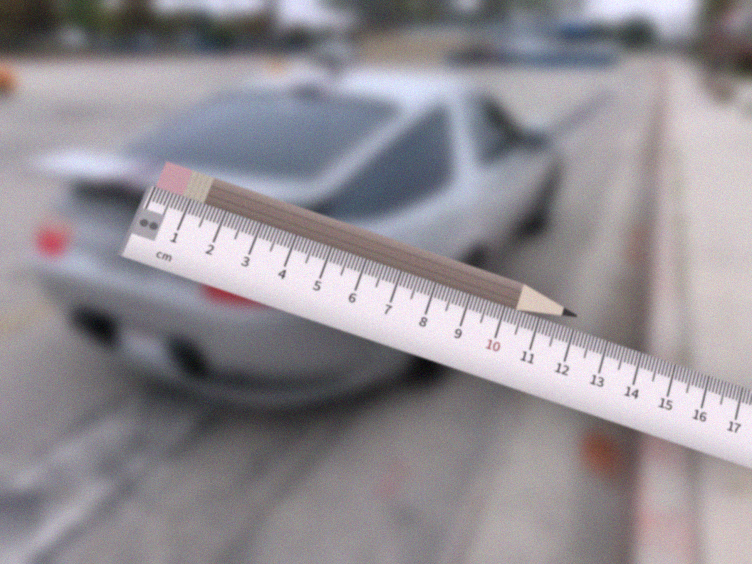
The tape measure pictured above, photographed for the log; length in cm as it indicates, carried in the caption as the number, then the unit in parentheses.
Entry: 12 (cm)
